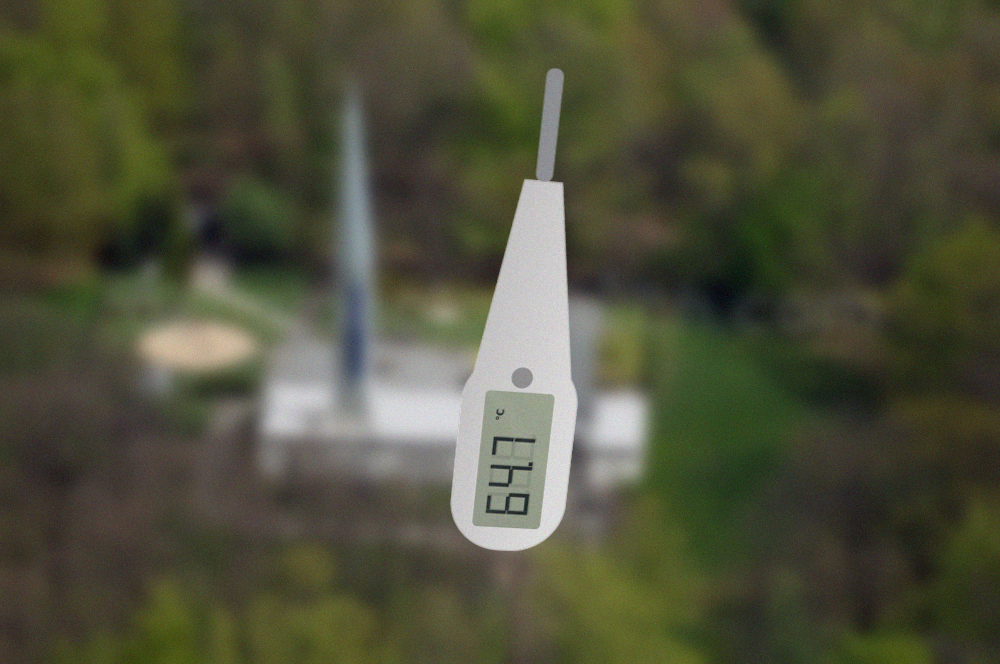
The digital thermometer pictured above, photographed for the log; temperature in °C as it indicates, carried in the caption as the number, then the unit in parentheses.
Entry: 64.7 (°C)
